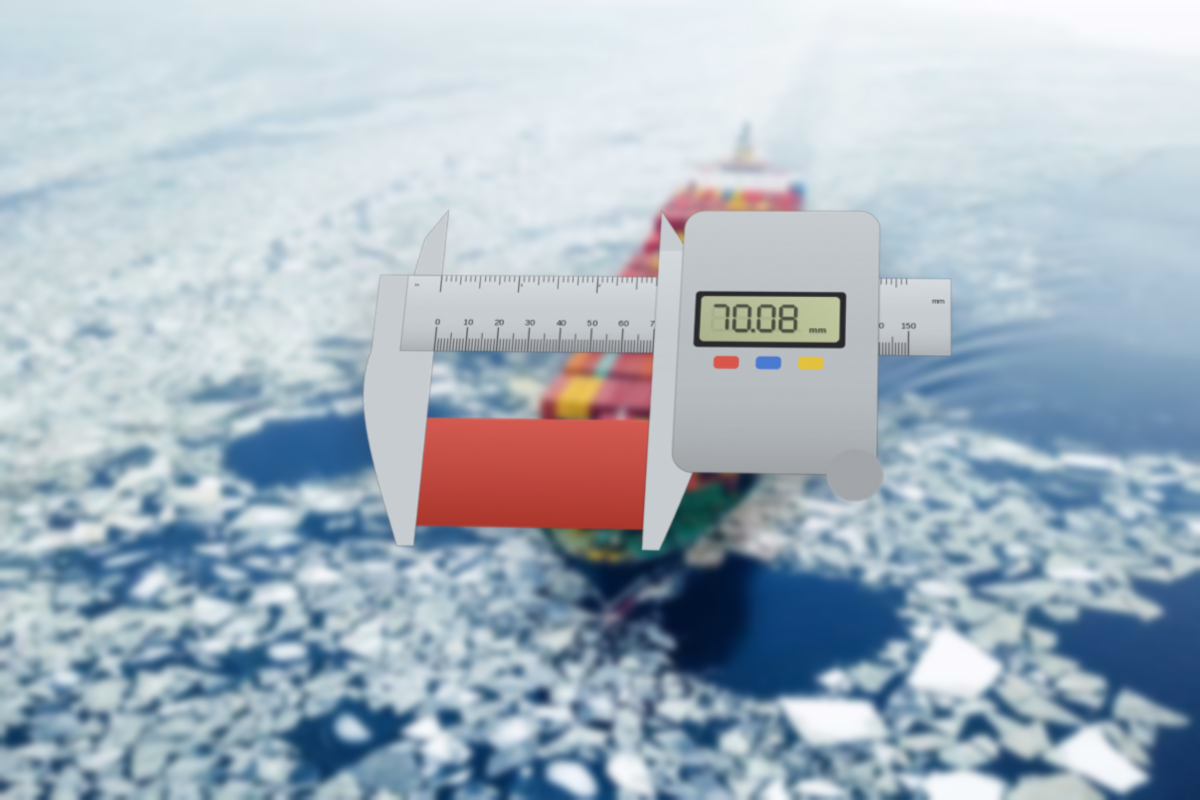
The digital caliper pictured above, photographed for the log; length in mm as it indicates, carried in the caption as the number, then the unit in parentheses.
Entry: 70.08 (mm)
